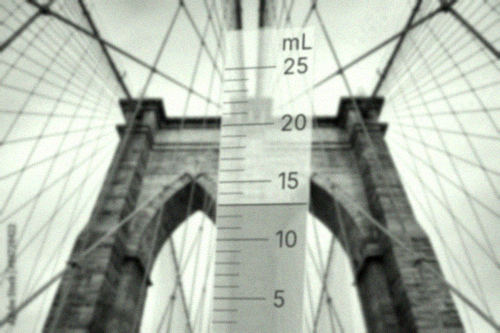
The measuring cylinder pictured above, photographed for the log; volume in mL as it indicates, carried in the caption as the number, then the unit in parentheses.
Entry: 13 (mL)
